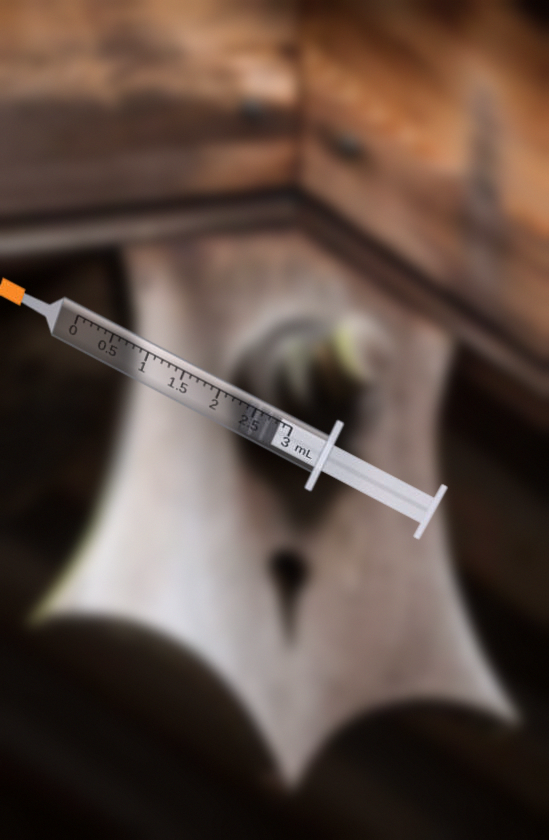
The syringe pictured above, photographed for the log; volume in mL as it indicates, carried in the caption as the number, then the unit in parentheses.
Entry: 2.4 (mL)
